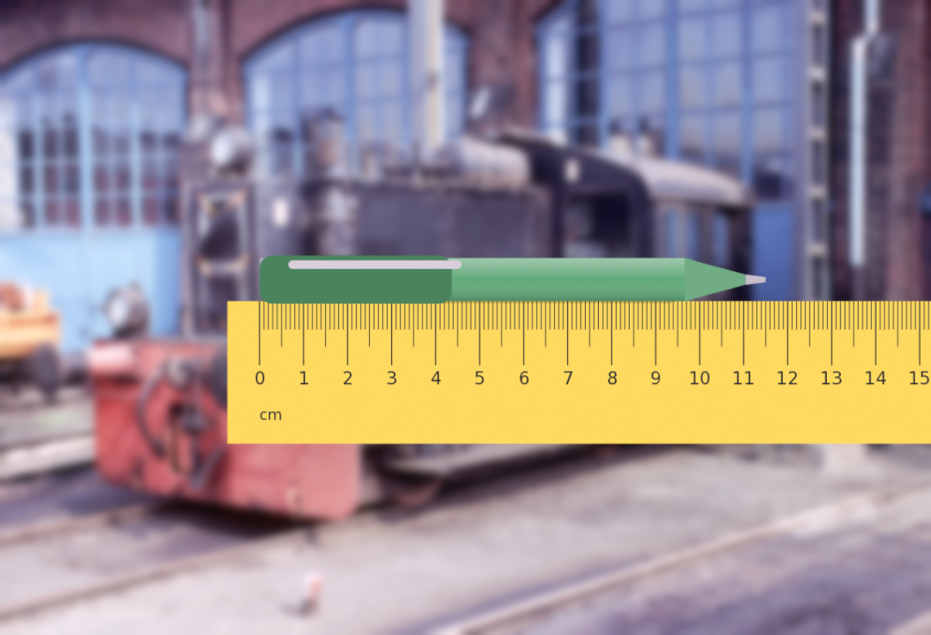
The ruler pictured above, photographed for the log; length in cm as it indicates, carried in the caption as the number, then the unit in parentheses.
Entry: 11.5 (cm)
